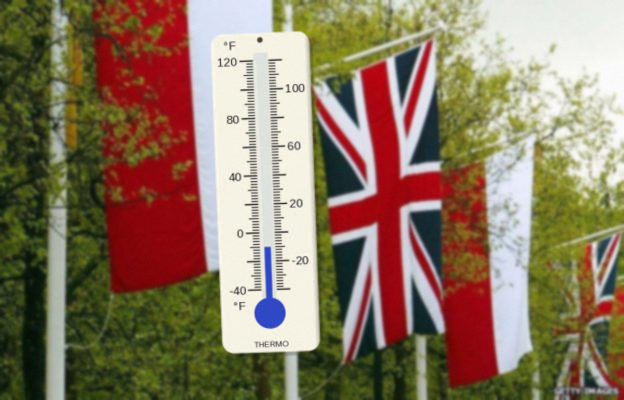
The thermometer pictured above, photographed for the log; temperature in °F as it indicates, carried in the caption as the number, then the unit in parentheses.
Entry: -10 (°F)
